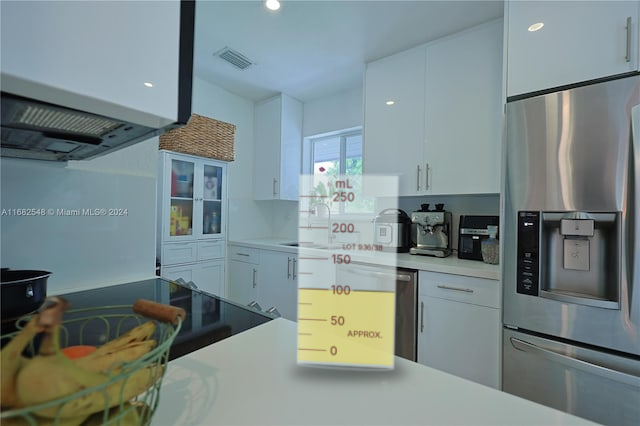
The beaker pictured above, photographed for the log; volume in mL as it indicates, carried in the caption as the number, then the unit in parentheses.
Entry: 100 (mL)
